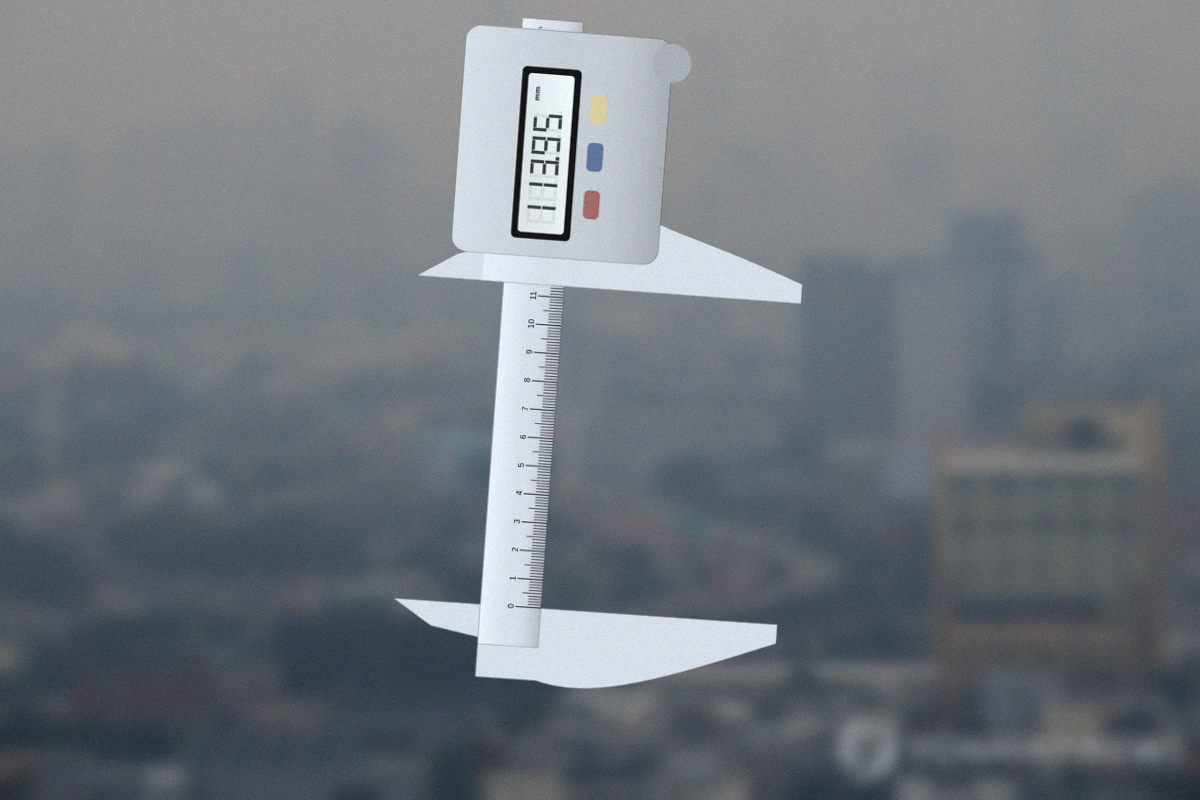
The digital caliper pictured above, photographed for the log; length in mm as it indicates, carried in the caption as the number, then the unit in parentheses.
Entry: 113.95 (mm)
